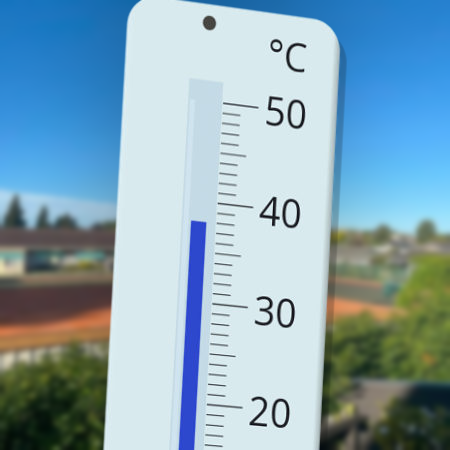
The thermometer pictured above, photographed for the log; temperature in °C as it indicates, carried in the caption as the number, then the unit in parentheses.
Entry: 38 (°C)
